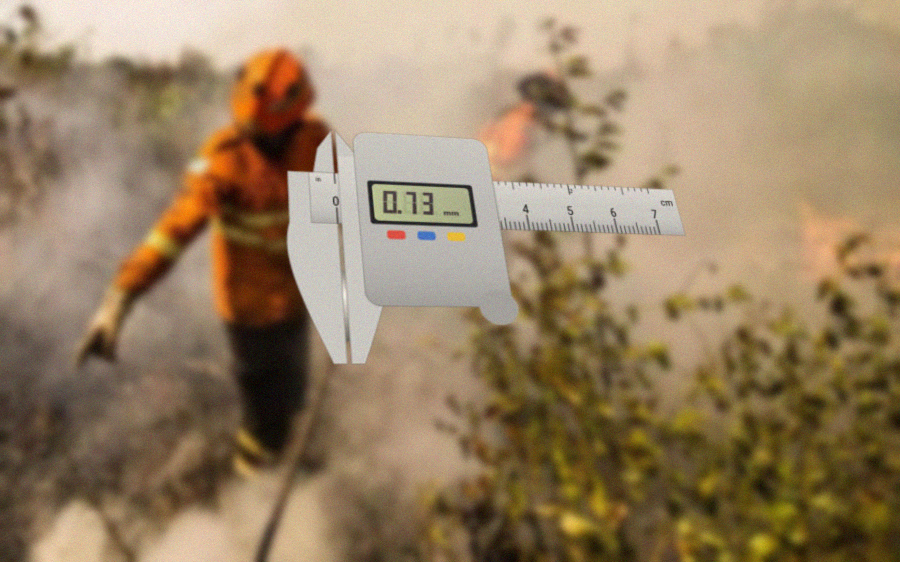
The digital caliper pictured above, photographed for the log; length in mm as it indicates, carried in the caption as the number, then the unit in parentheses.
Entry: 0.73 (mm)
